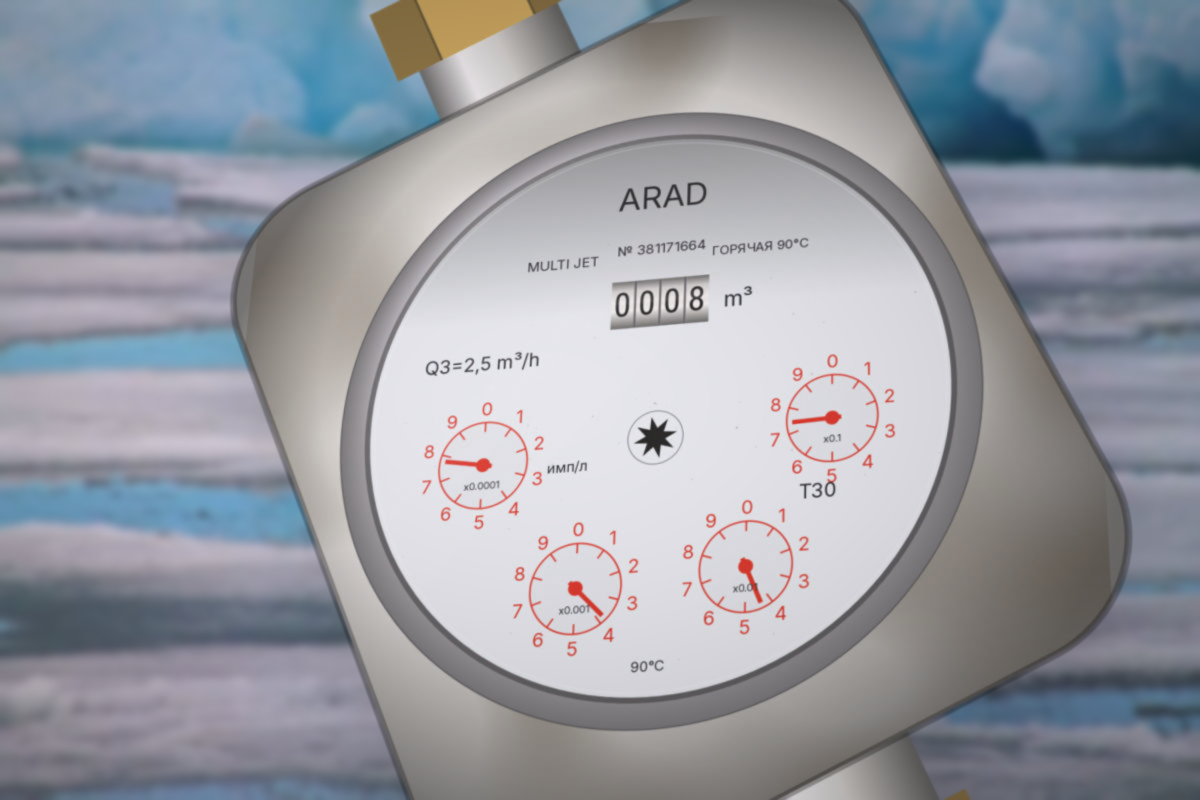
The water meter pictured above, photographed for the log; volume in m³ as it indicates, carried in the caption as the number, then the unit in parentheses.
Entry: 8.7437 (m³)
